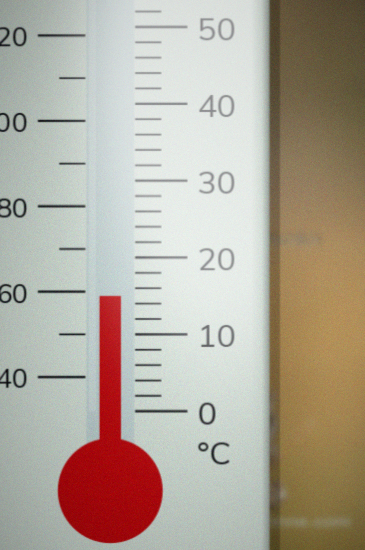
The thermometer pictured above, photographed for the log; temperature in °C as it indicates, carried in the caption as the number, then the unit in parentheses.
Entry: 15 (°C)
